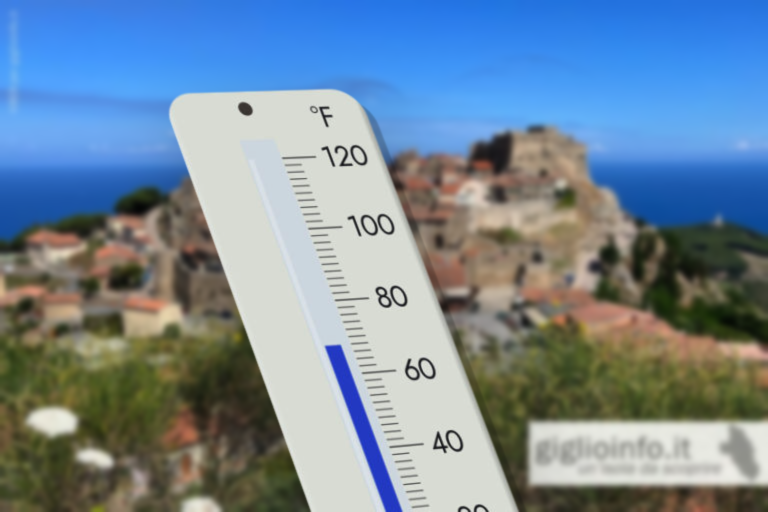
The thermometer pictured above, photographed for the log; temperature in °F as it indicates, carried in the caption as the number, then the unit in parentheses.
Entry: 68 (°F)
